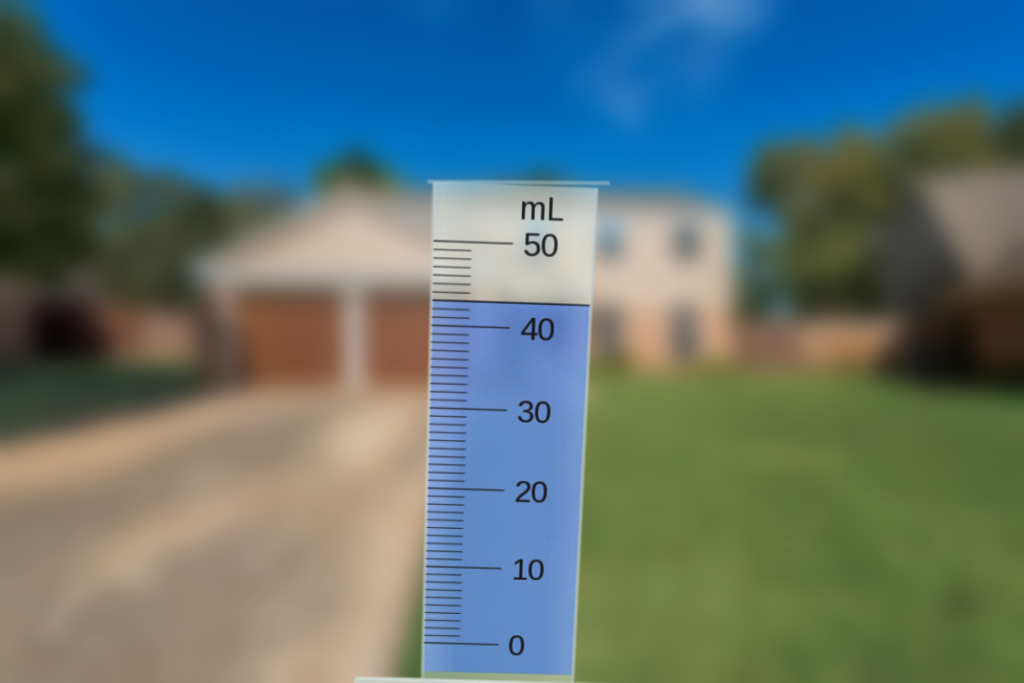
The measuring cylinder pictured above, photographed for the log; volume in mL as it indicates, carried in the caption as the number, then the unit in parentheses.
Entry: 43 (mL)
